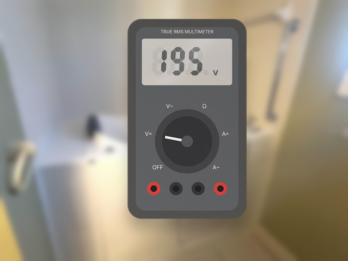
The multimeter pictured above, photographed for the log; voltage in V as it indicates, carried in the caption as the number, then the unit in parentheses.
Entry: 195 (V)
